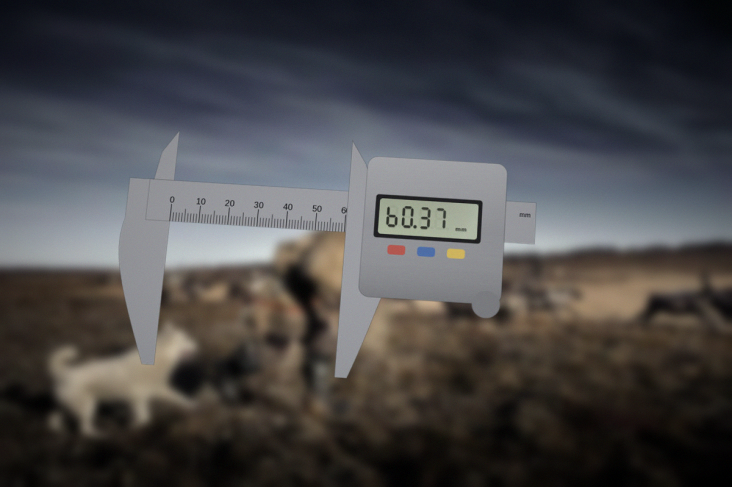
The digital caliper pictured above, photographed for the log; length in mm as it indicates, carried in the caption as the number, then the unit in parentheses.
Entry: 60.37 (mm)
